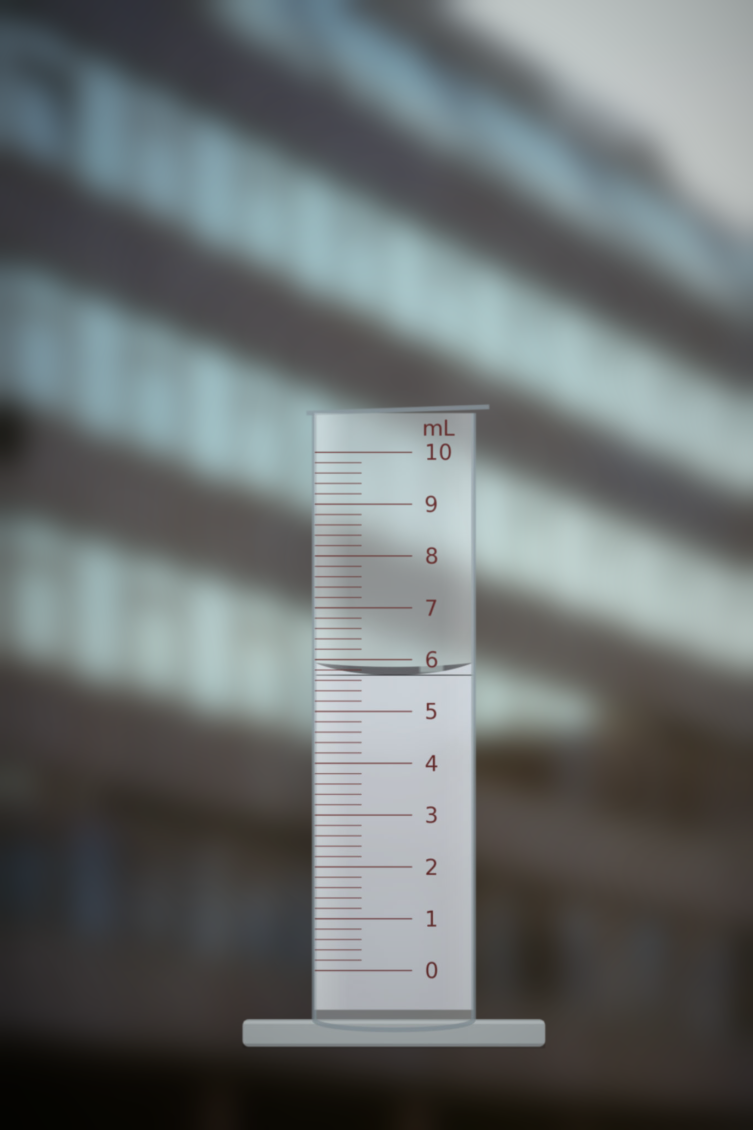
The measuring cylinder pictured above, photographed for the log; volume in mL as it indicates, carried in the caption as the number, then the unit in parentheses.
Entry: 5.7 (mL)
